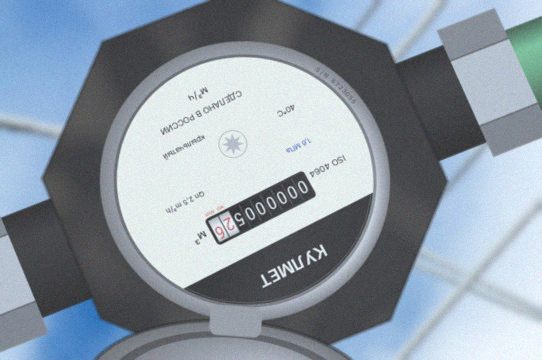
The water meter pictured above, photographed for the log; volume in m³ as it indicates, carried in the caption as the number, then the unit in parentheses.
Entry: 5.26 (m³)
